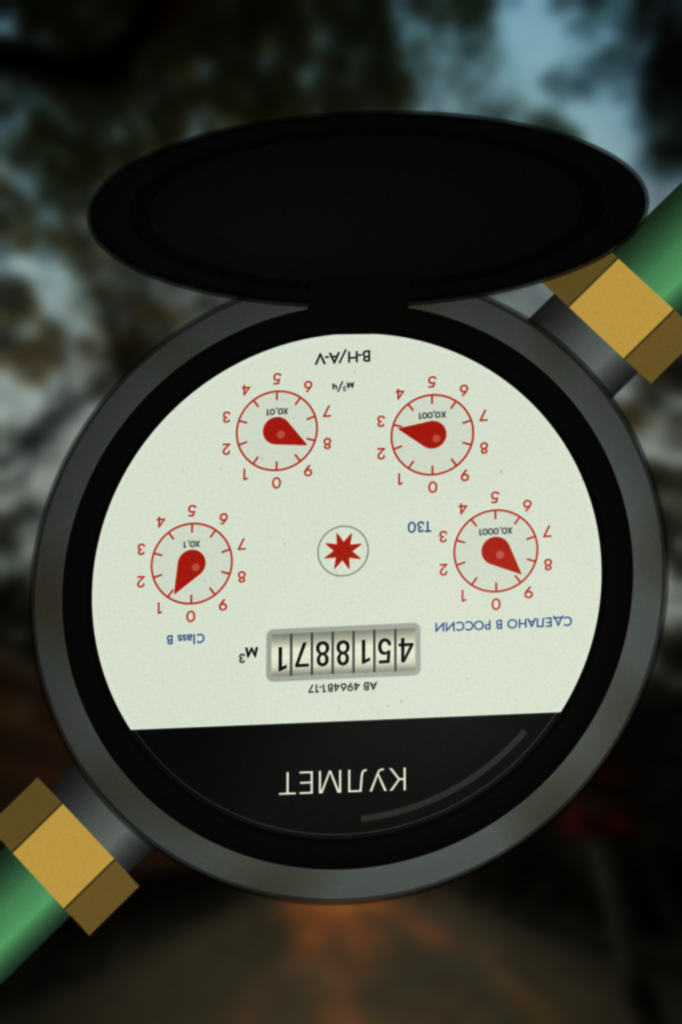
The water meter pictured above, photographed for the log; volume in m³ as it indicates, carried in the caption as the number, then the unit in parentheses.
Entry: 4518871.0828 (m³)
